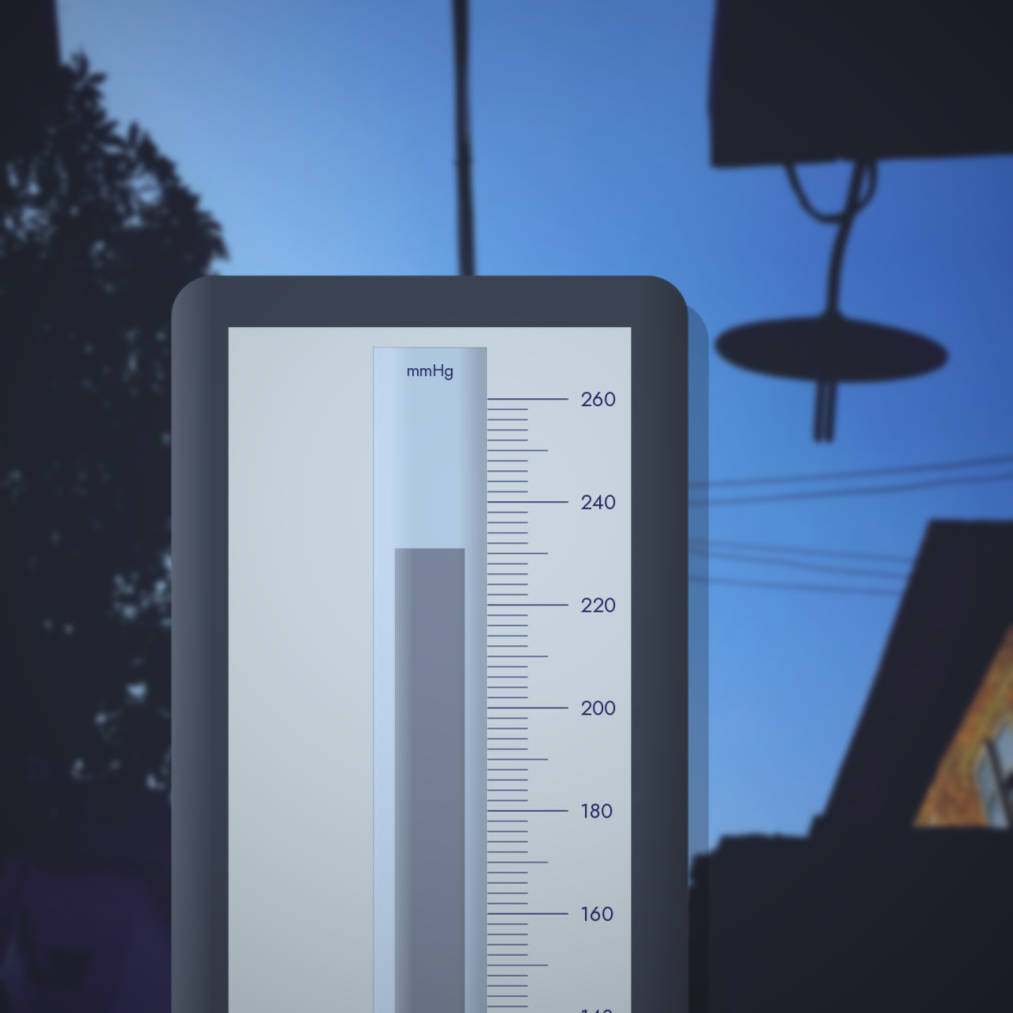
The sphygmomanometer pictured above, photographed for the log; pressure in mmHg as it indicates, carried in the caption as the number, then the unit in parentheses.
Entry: 231 (mmHg)
